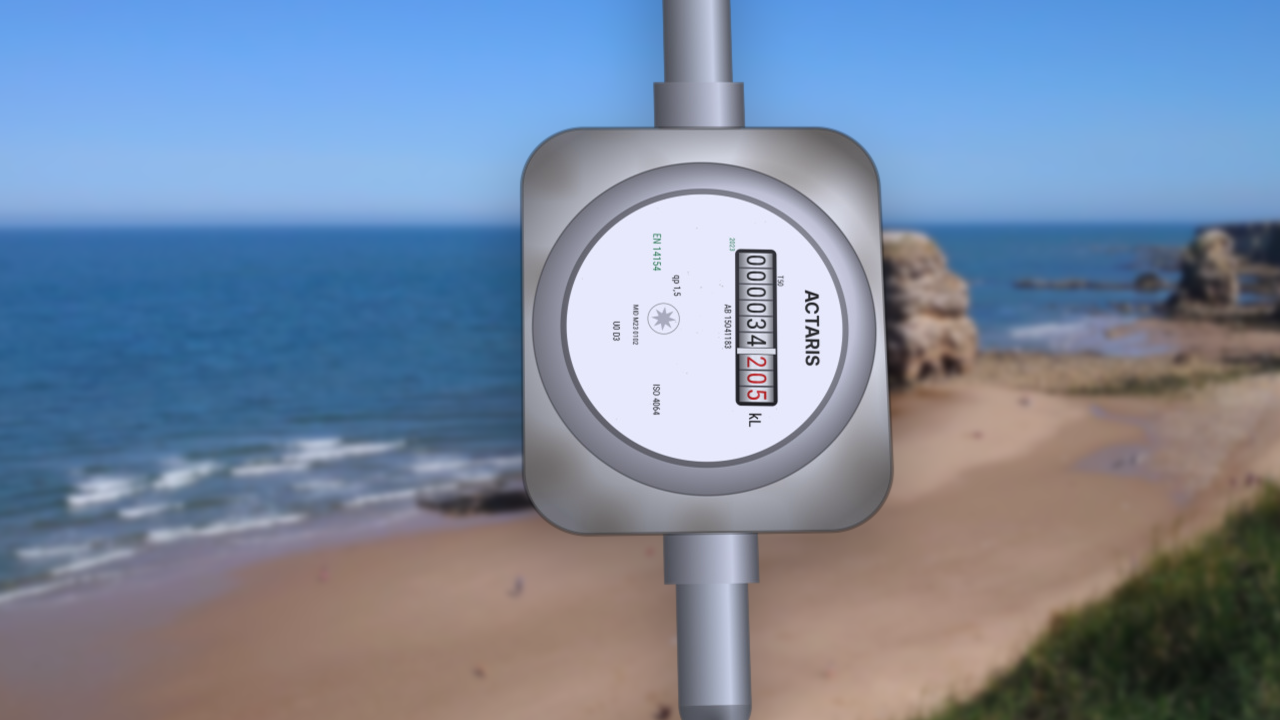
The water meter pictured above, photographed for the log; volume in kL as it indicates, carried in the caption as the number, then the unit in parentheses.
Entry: 34.205 (kL)
